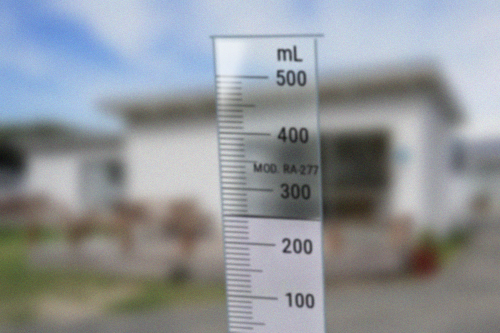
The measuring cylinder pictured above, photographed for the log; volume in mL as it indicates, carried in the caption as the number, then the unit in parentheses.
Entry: 250 (mL)
